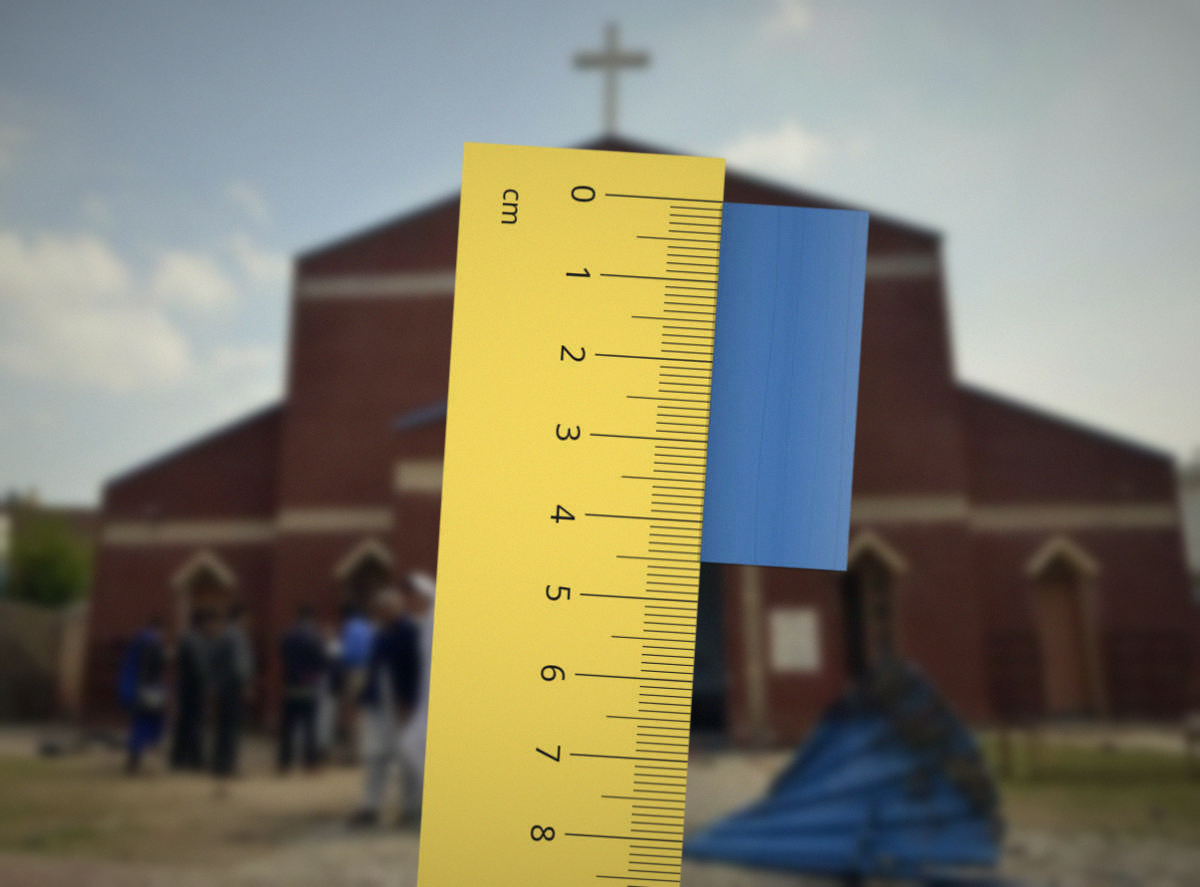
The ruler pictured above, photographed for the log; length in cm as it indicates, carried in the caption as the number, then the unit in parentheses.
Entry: 4.5 (cm)
